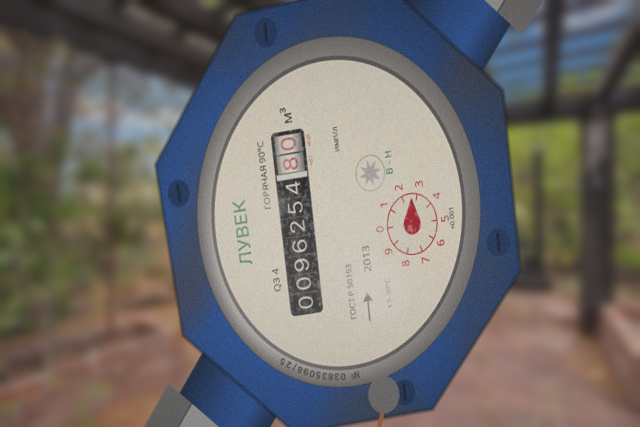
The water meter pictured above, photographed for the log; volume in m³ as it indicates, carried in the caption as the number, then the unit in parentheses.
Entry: 96254.802 (m³)
